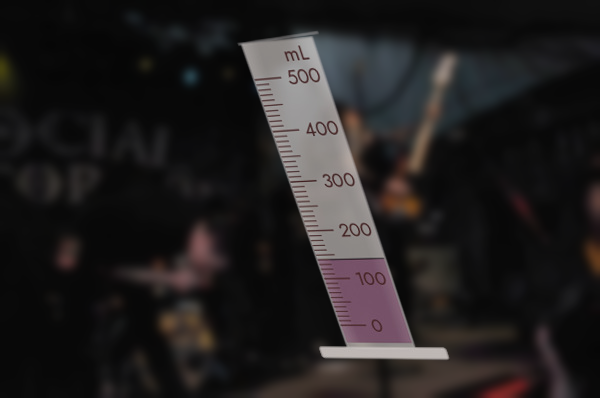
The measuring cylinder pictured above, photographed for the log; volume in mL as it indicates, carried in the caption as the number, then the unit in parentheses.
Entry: 140 (mL)
